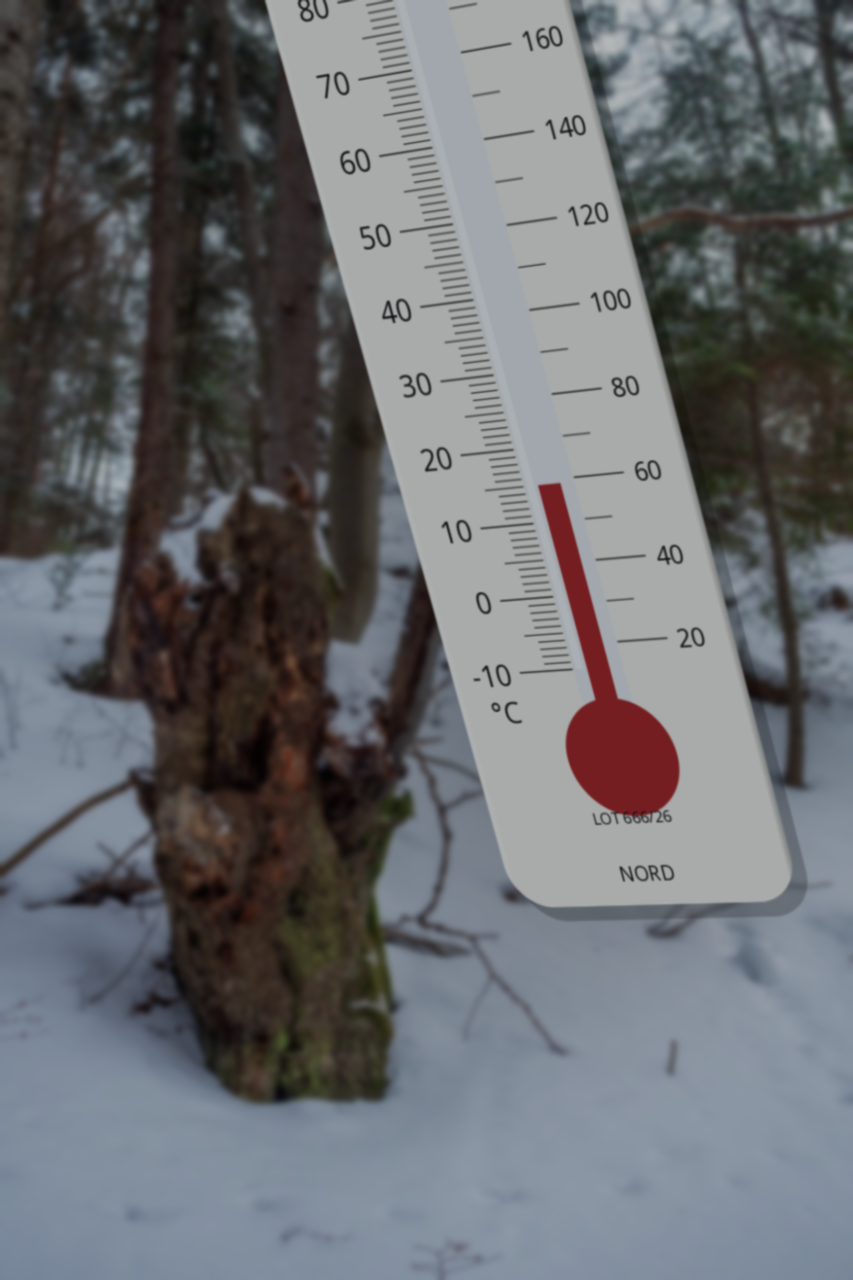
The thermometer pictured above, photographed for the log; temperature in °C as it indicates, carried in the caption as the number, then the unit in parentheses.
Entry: 15 (°C)
